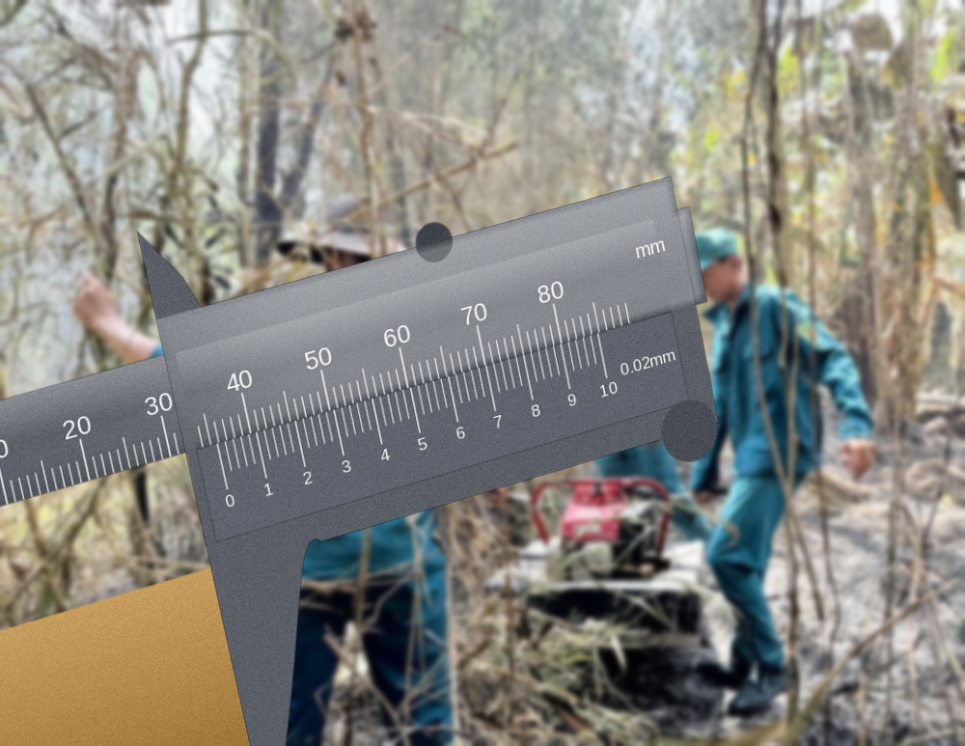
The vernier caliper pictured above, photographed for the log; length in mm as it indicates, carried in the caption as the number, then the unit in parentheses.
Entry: 35.8 (mm)
